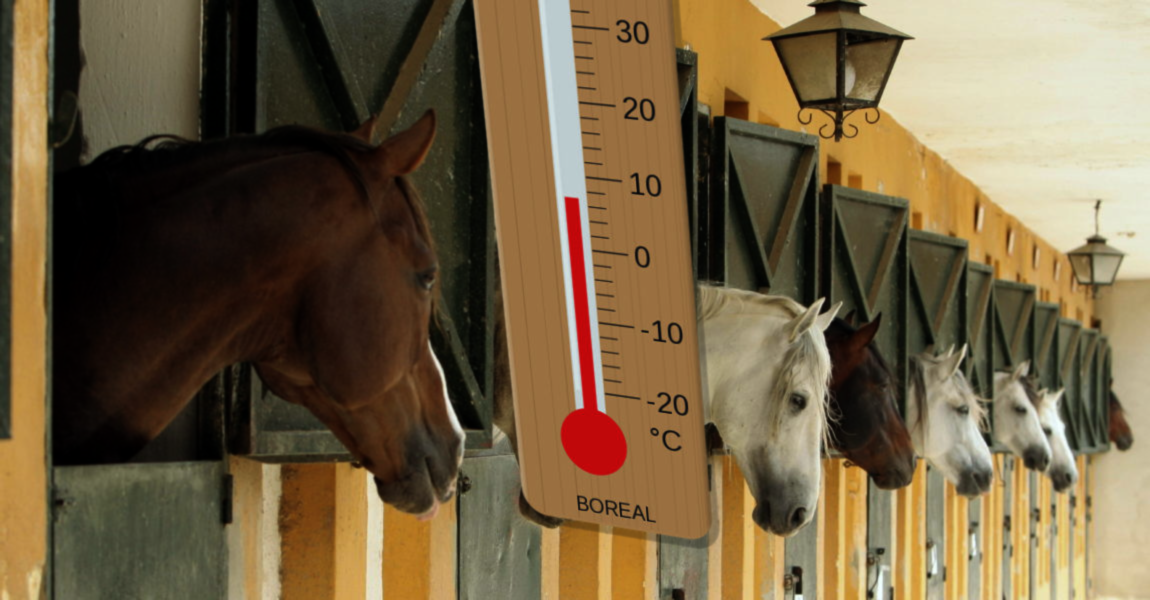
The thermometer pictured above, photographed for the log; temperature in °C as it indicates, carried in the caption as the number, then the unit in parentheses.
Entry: 7 (°C)
